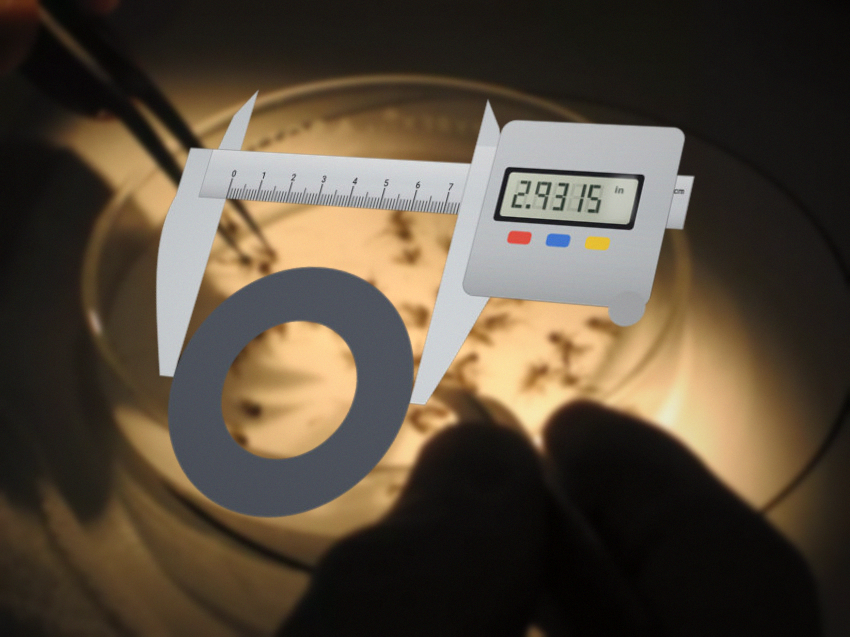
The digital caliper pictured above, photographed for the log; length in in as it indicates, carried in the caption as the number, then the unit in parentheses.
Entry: 2.9315 (in)
